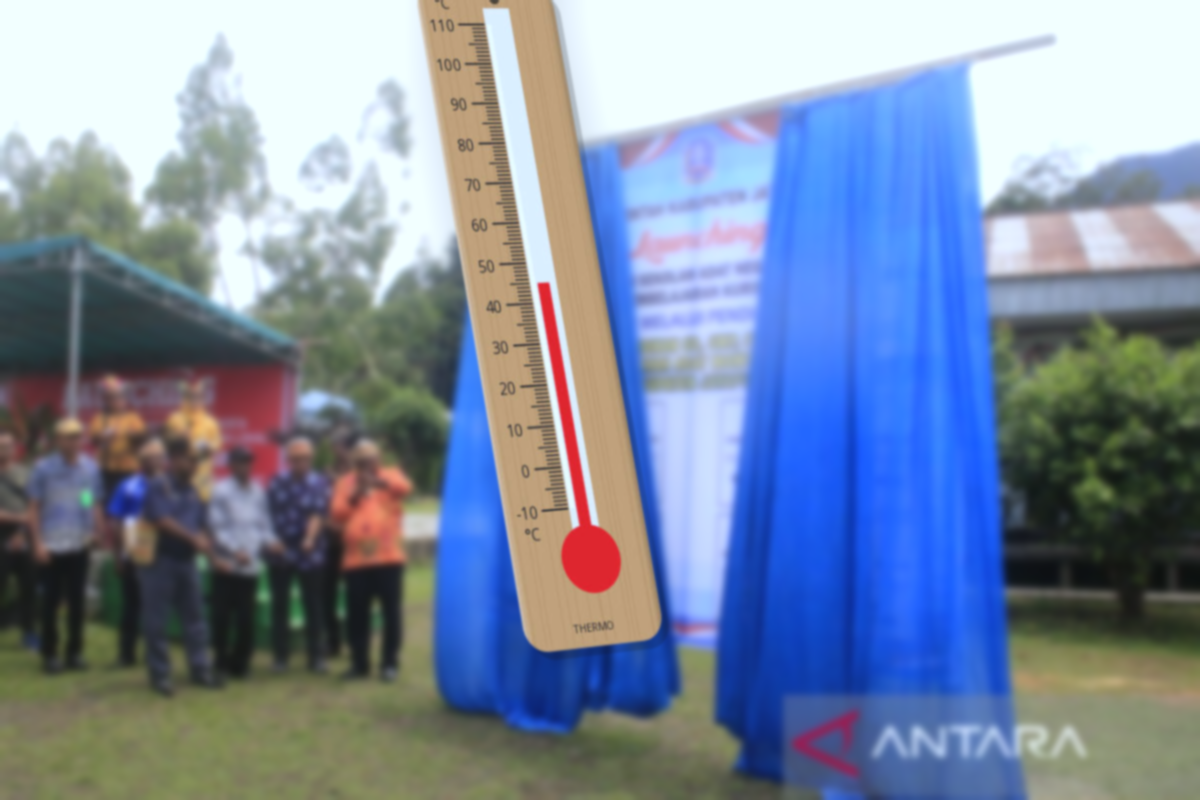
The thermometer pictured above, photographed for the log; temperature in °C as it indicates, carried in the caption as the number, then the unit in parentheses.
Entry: 45 (°C)
